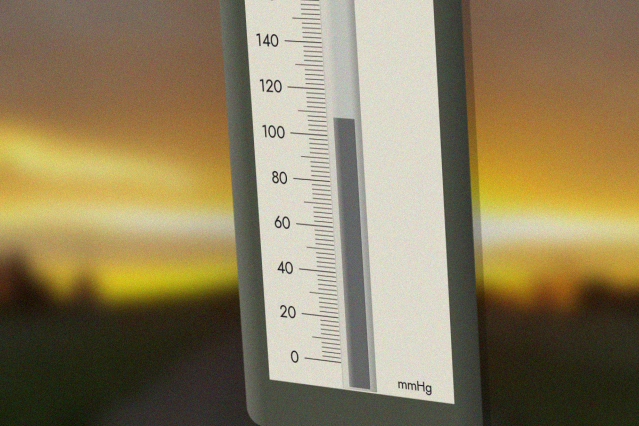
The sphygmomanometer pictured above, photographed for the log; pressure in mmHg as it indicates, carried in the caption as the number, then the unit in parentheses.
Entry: 108 (mmHg)
